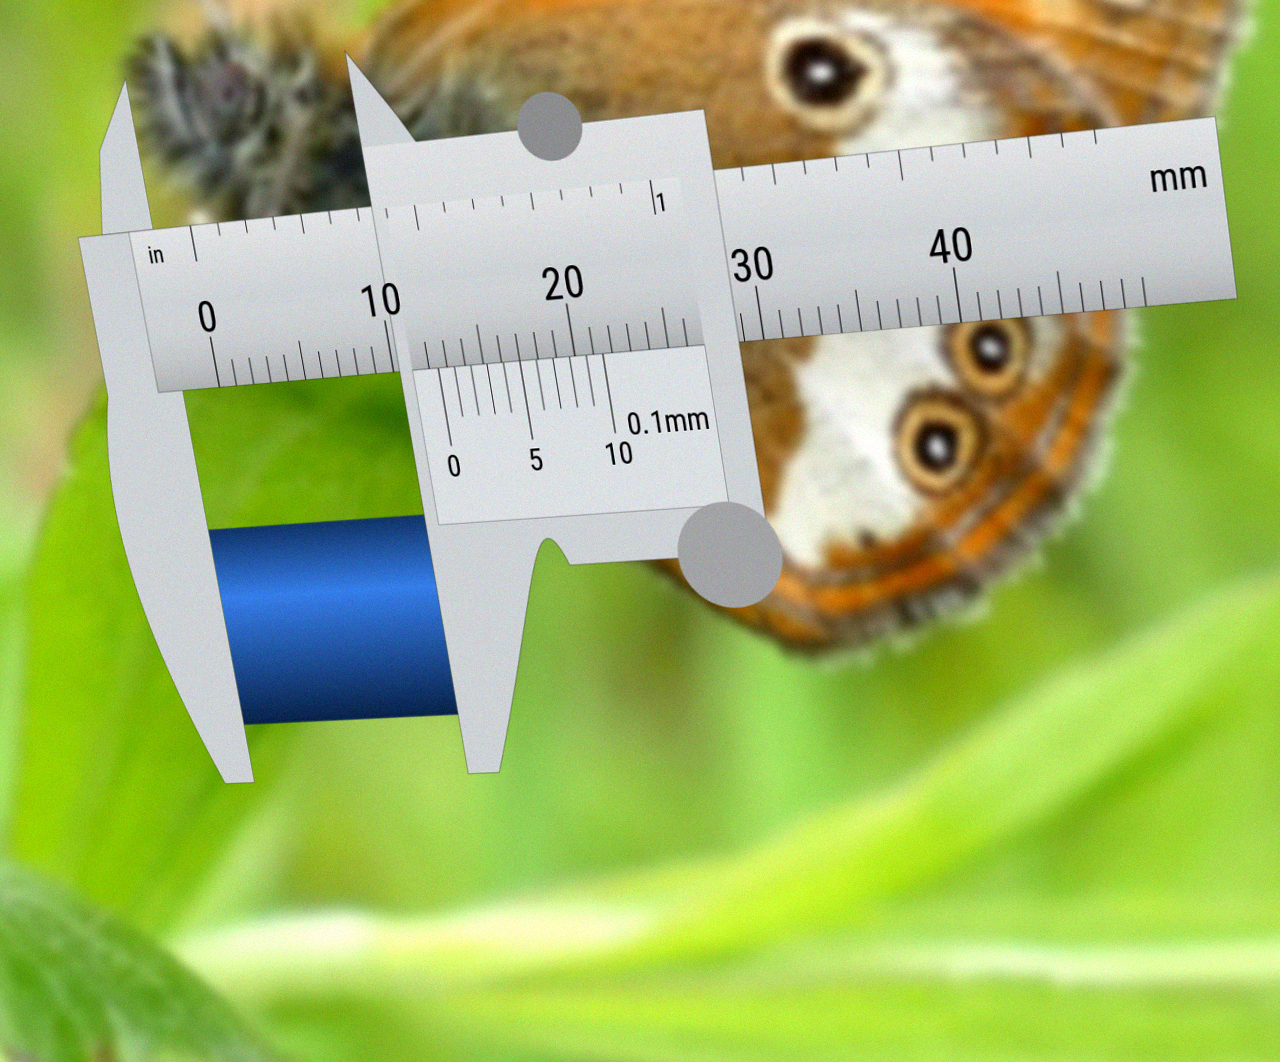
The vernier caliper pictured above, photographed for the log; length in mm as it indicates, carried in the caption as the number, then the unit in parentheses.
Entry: 12.5 (mm)
